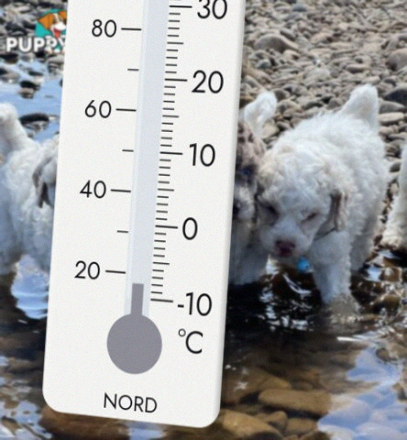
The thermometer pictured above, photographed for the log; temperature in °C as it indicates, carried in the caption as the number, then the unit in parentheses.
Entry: -8 (°C)
